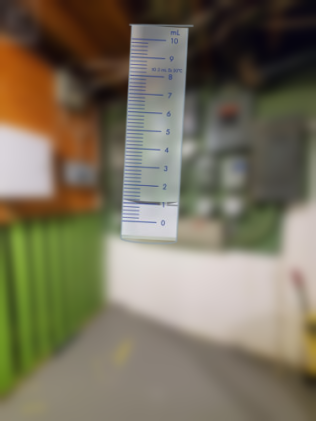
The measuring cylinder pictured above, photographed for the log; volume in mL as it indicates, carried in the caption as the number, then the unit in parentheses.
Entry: 1 (mL)
